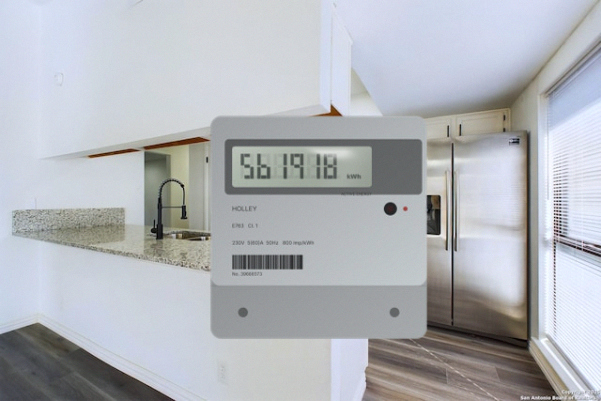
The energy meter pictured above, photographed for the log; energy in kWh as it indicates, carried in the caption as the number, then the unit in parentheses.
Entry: 561918 (kWh)
